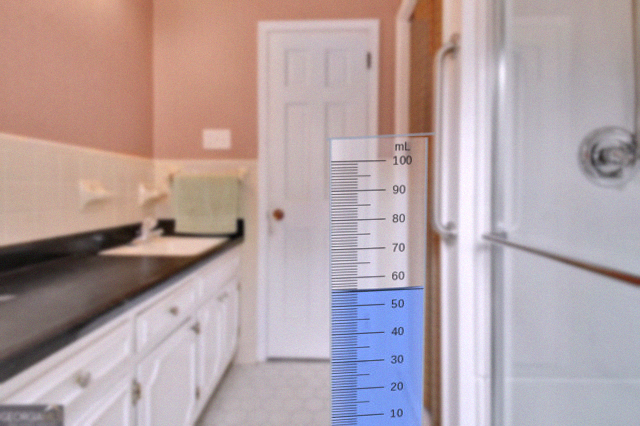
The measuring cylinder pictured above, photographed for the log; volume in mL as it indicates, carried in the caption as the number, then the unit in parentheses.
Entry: 55 (mL)
